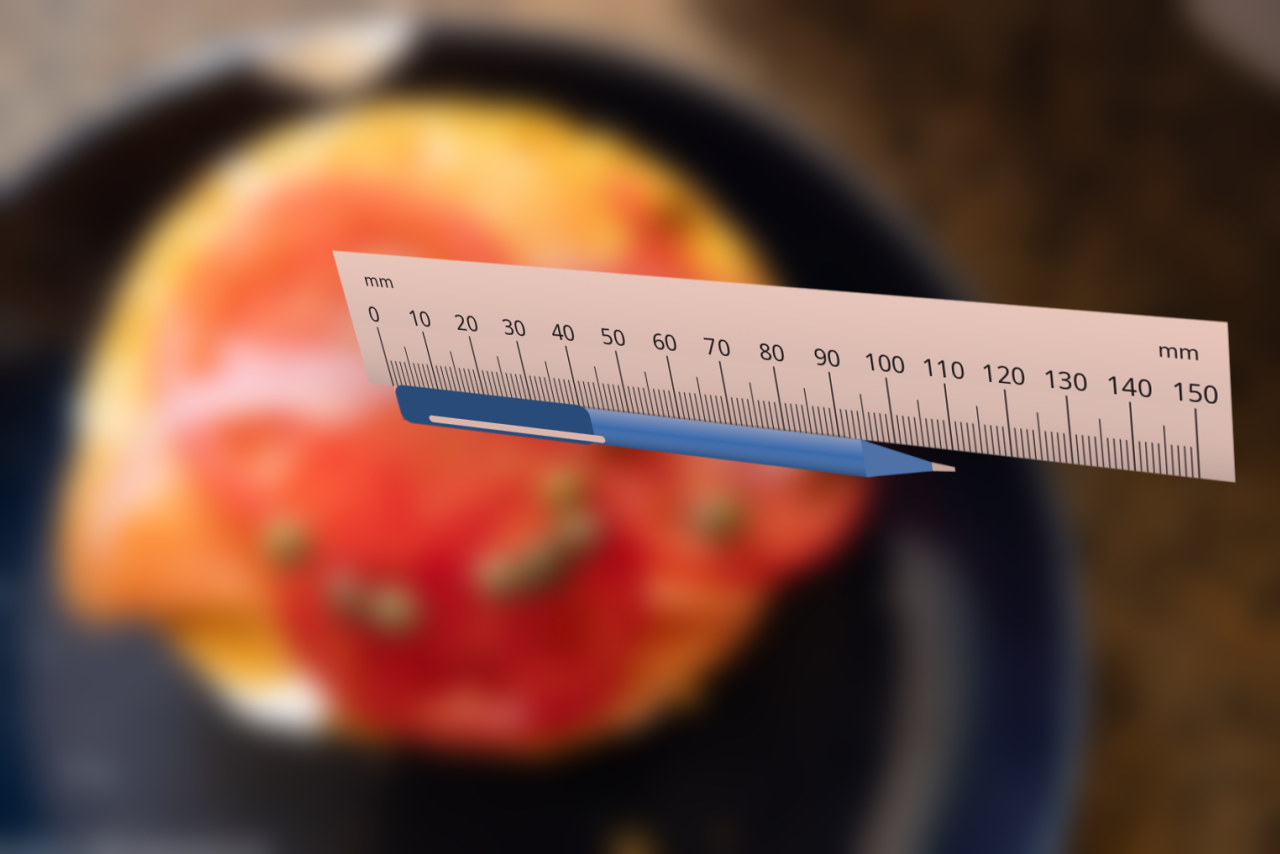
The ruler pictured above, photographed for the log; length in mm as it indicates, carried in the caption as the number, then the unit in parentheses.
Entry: 110 (mm)
